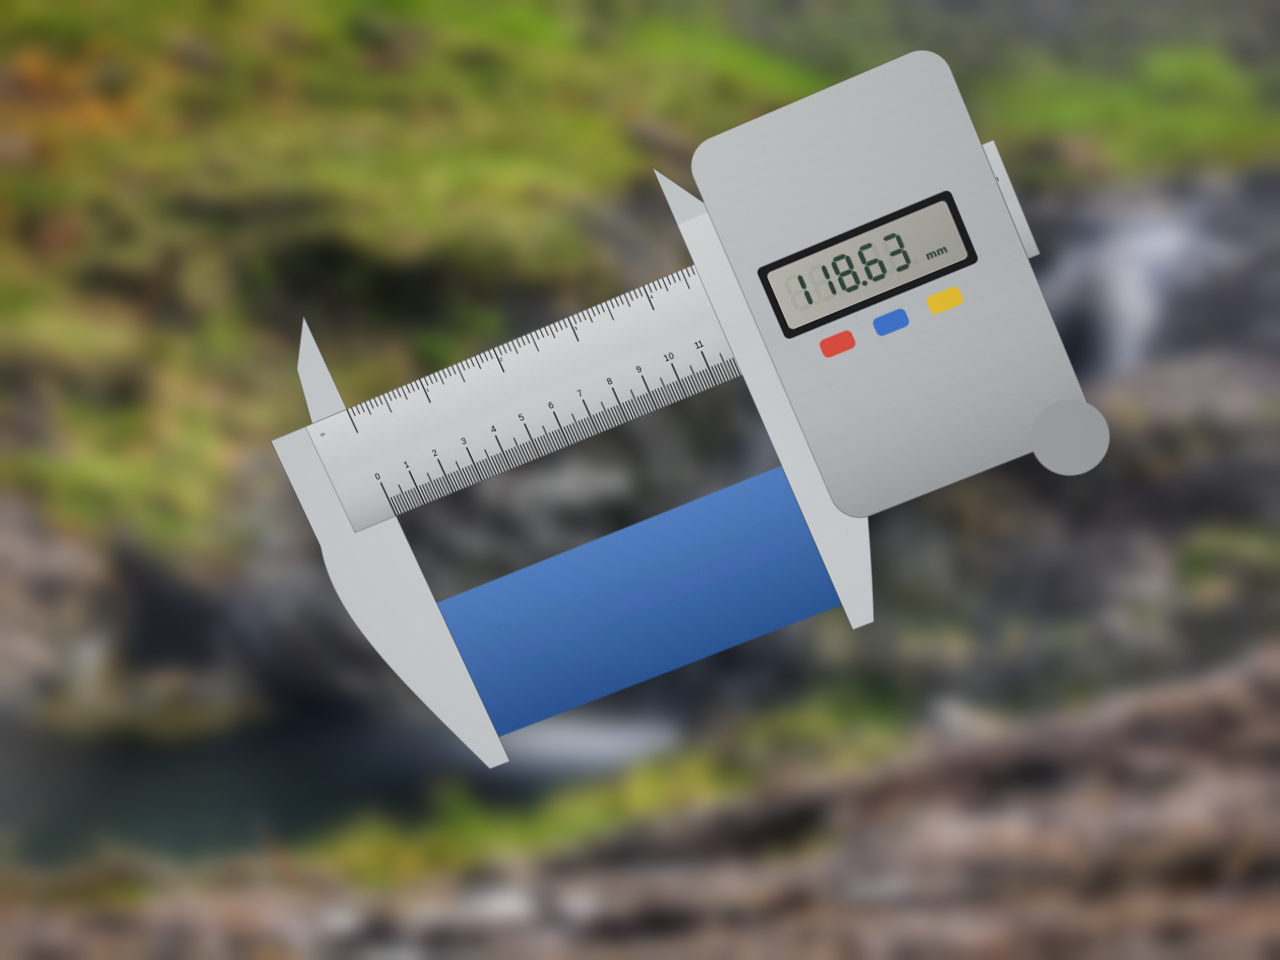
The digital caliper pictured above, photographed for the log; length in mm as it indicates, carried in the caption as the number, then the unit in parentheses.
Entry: 118.63 (mm)
